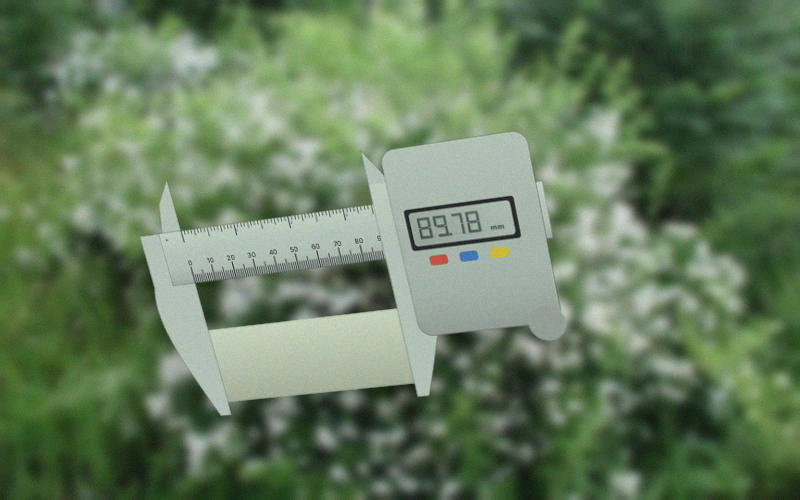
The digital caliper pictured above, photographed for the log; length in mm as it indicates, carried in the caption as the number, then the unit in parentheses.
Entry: 89.78 (mm)
